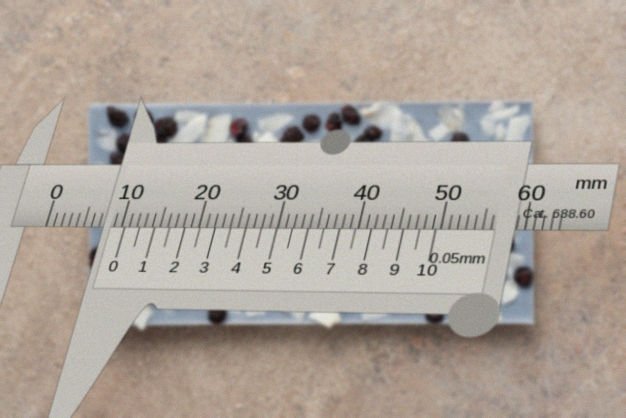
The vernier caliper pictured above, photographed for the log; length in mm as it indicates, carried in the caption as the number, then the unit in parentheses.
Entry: 10.4 (mm)
